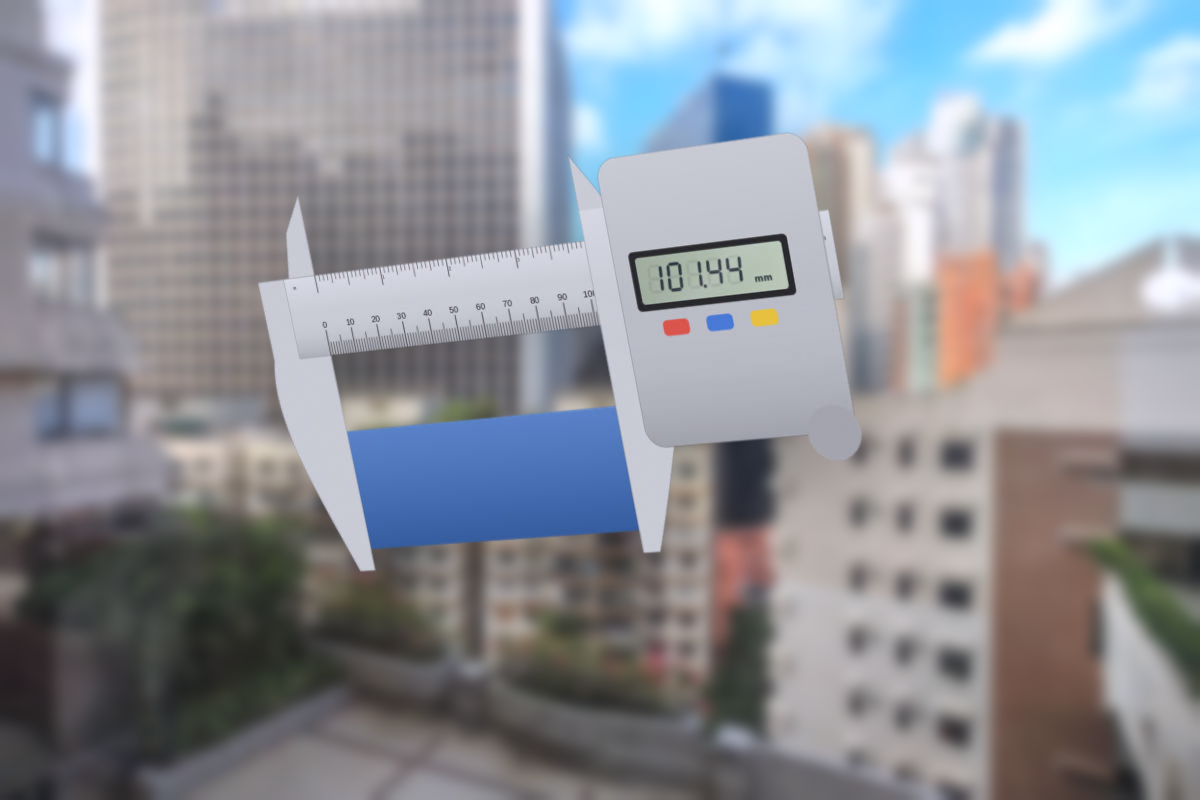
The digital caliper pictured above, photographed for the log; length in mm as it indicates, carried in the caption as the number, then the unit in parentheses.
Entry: 101.44 (mm)
